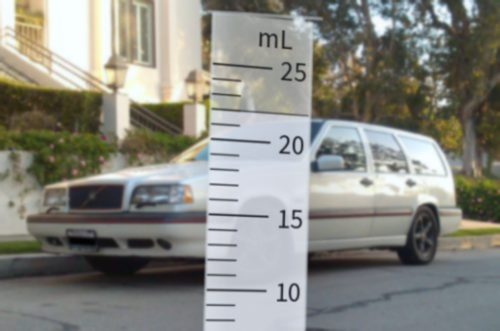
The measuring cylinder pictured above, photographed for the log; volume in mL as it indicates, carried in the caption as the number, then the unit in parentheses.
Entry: 22 (mL)
